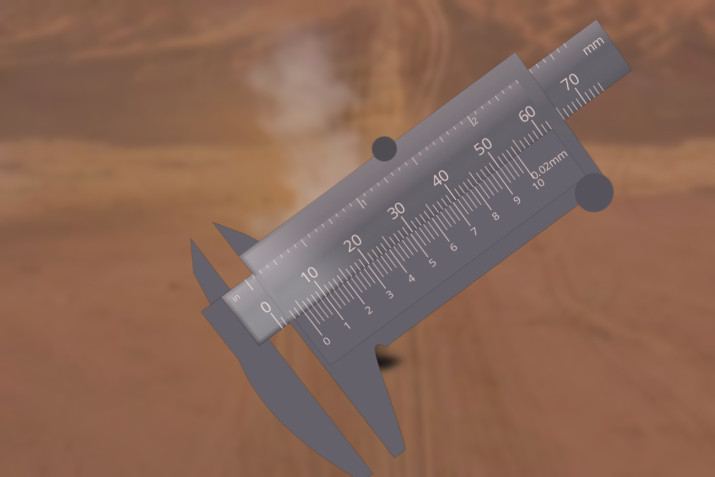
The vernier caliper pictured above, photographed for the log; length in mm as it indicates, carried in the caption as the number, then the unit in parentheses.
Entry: 5.0 (mm)
